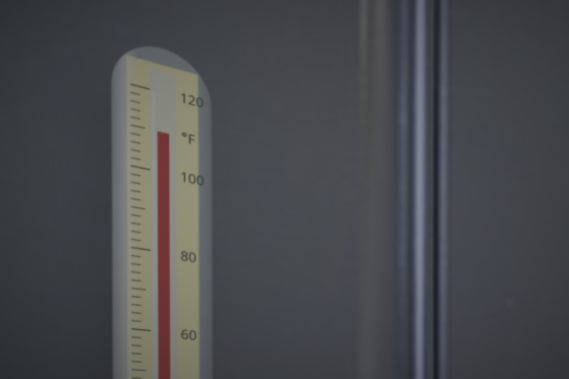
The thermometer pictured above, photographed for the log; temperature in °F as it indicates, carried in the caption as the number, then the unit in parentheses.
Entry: 110 (°F)
